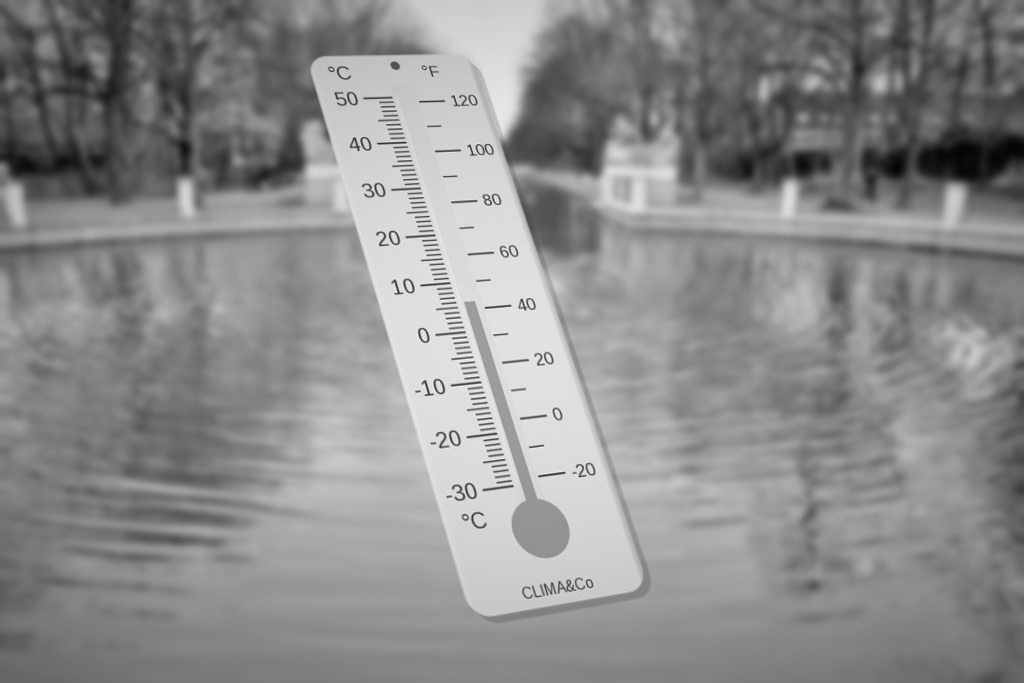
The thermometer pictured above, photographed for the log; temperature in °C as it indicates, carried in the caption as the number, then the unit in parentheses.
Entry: 6 (°C)
